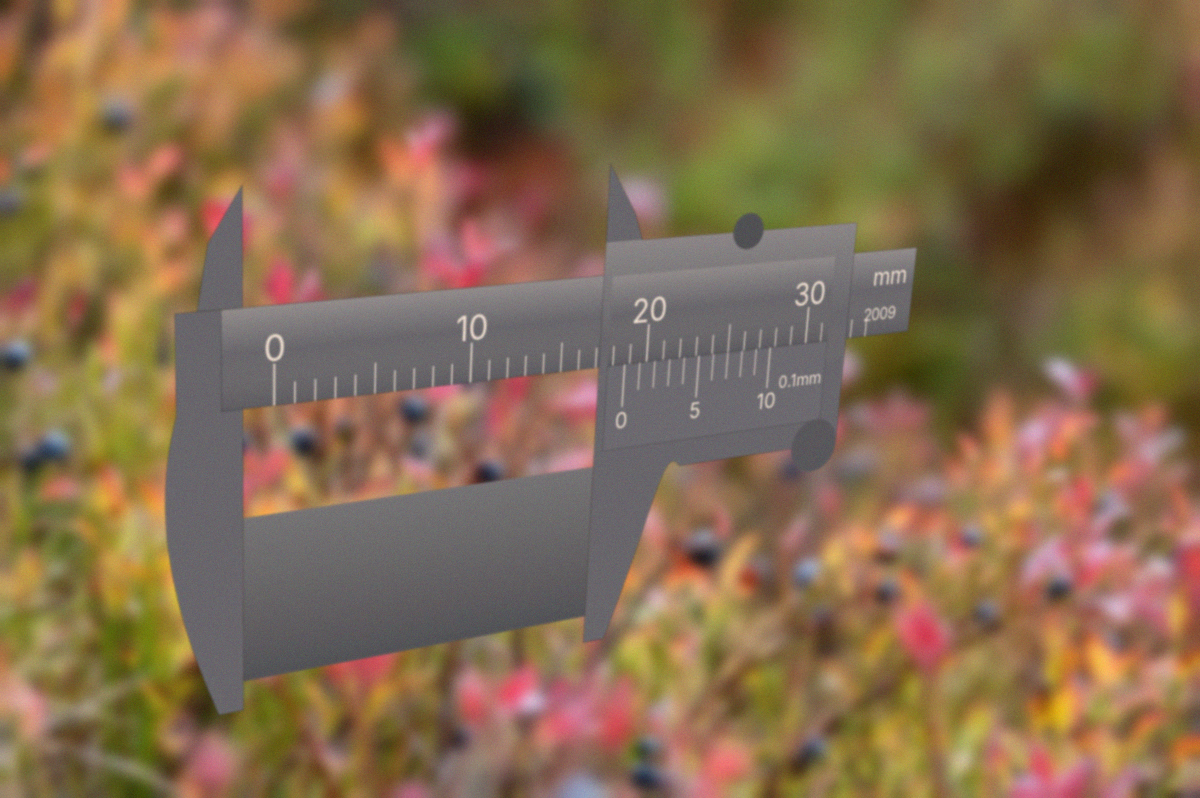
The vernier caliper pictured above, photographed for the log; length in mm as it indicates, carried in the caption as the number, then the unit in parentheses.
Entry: 18.7 (mm)
